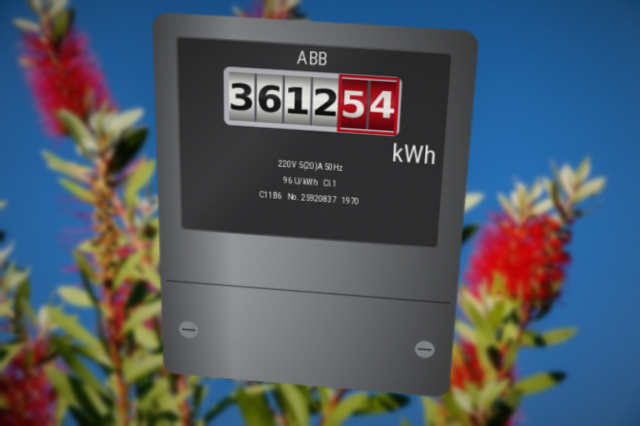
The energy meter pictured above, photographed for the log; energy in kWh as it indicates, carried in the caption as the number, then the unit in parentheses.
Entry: 3612.54 (kWh)
